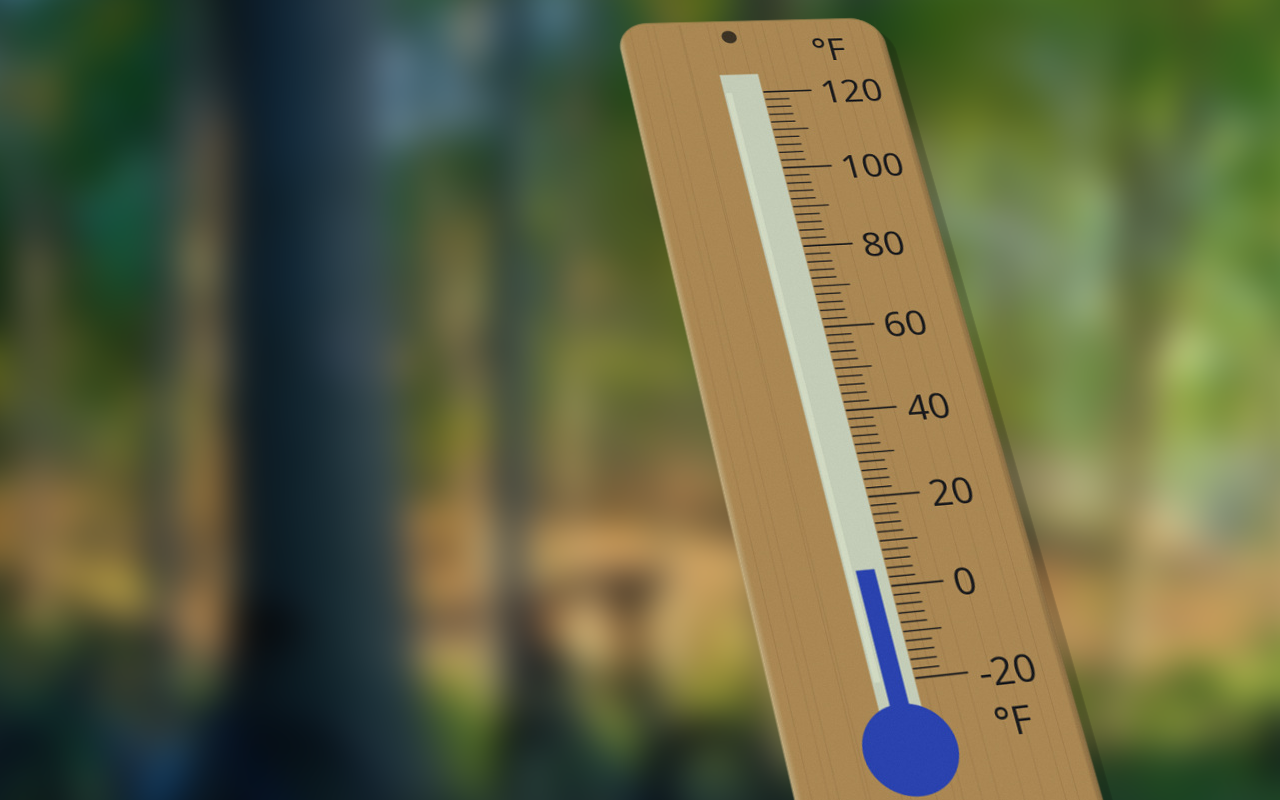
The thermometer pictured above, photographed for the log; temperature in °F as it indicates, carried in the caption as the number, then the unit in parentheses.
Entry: 4 (°F)
